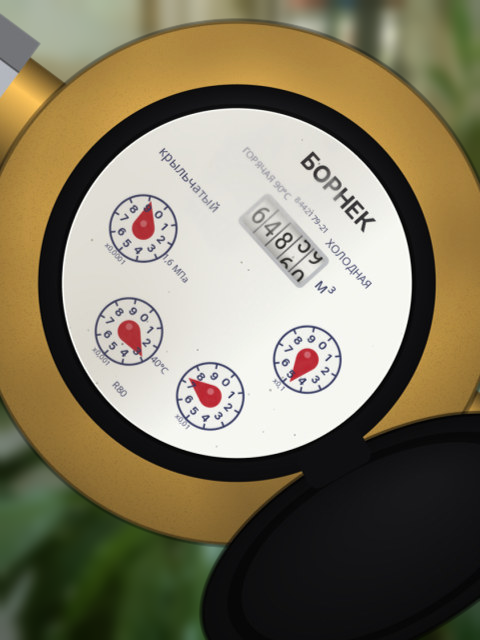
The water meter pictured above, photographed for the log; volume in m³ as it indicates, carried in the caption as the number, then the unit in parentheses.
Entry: 64859.4729 (m³)
